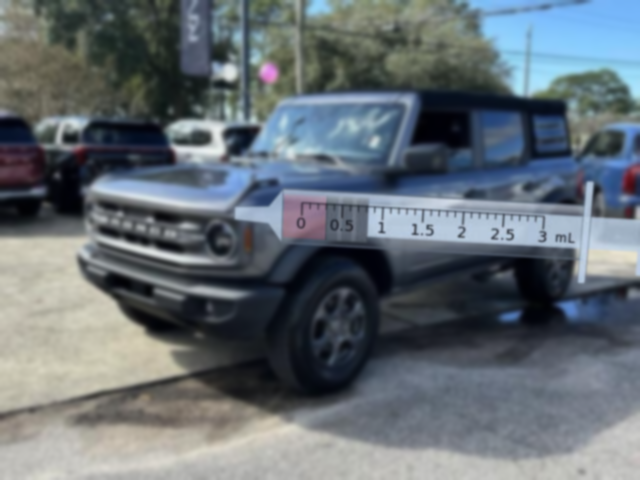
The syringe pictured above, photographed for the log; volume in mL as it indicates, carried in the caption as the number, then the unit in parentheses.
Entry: 0.3 (mL)
